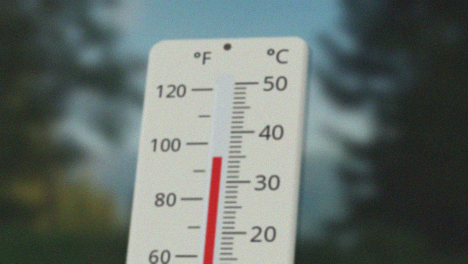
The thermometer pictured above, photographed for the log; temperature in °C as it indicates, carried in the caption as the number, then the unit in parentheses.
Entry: 35 (°C)
